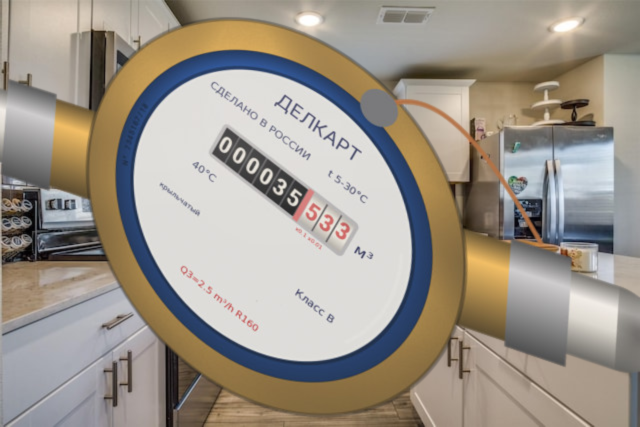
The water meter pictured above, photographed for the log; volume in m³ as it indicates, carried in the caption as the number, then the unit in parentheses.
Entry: 35.533 (m³)
